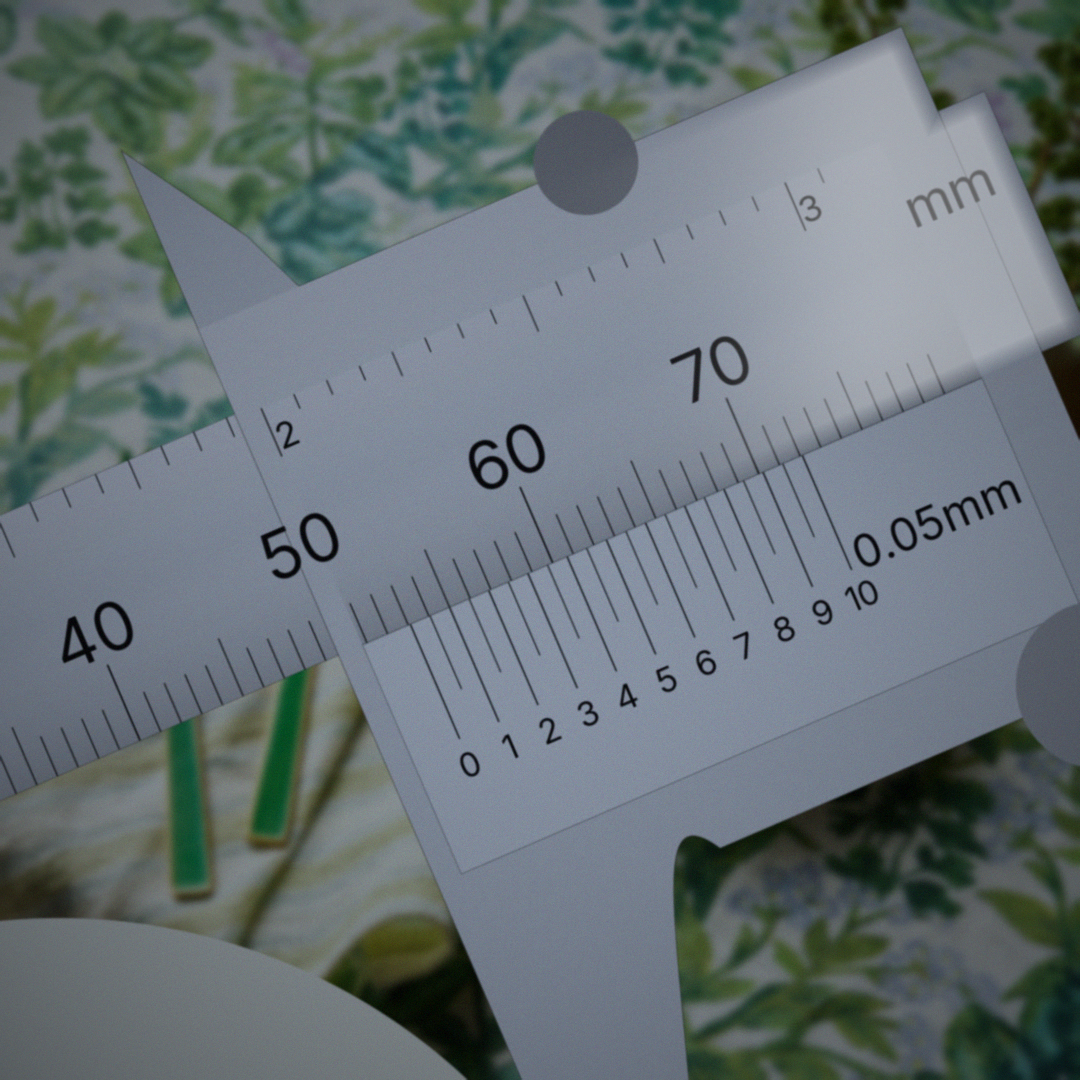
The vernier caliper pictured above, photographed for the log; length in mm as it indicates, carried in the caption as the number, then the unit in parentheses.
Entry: 53.1 (mm)
